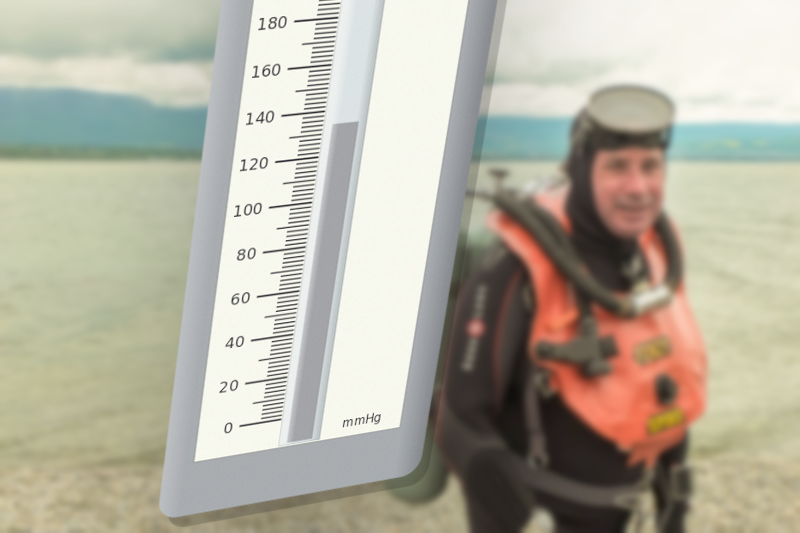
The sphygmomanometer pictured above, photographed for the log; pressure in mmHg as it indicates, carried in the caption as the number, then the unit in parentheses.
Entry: 134 (mmHg)
